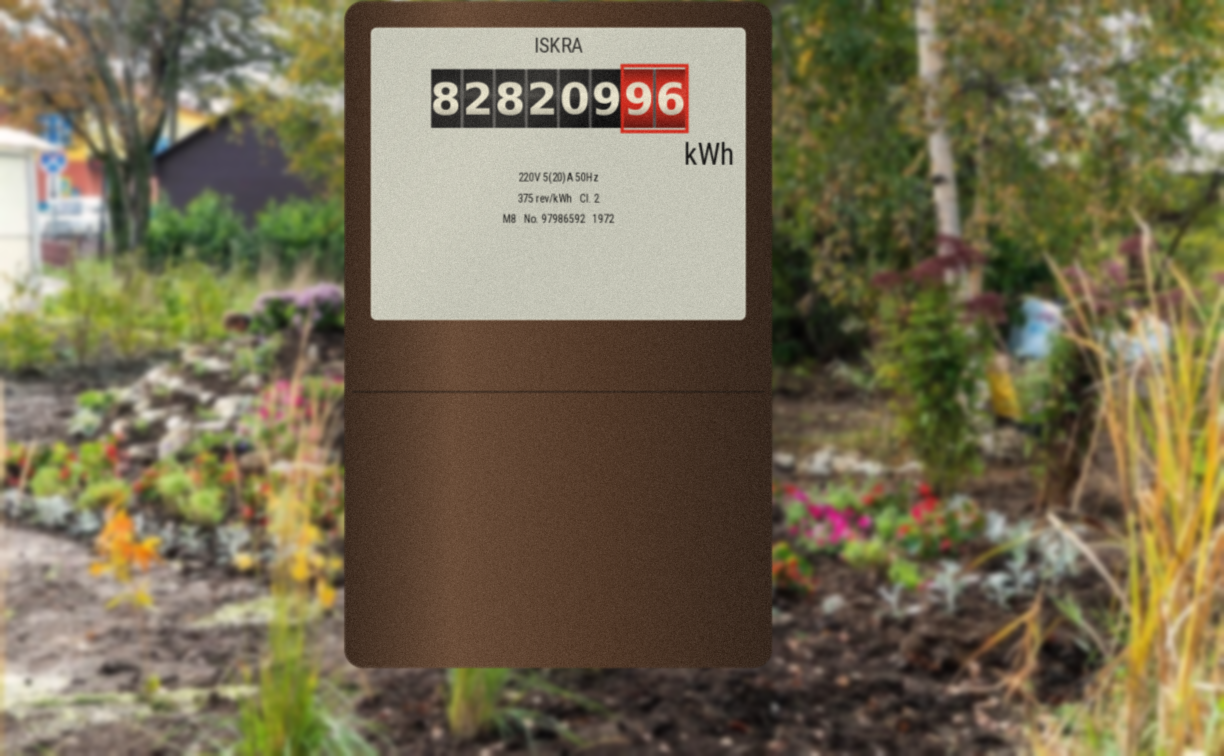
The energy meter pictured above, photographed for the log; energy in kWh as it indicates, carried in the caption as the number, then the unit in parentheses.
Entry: 828209.96 (kWh)
